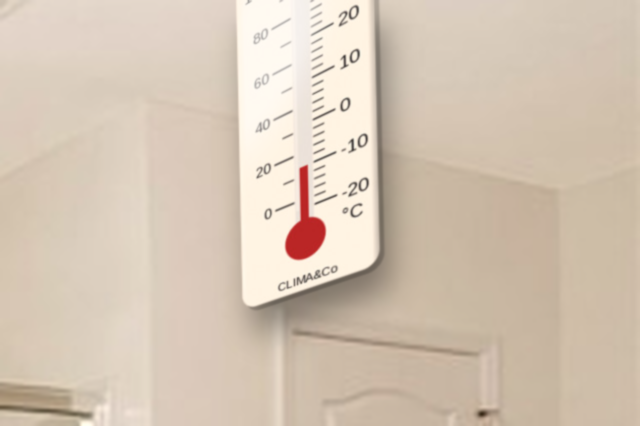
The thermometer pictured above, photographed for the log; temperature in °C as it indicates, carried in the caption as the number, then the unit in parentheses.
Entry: -10 (°C)
